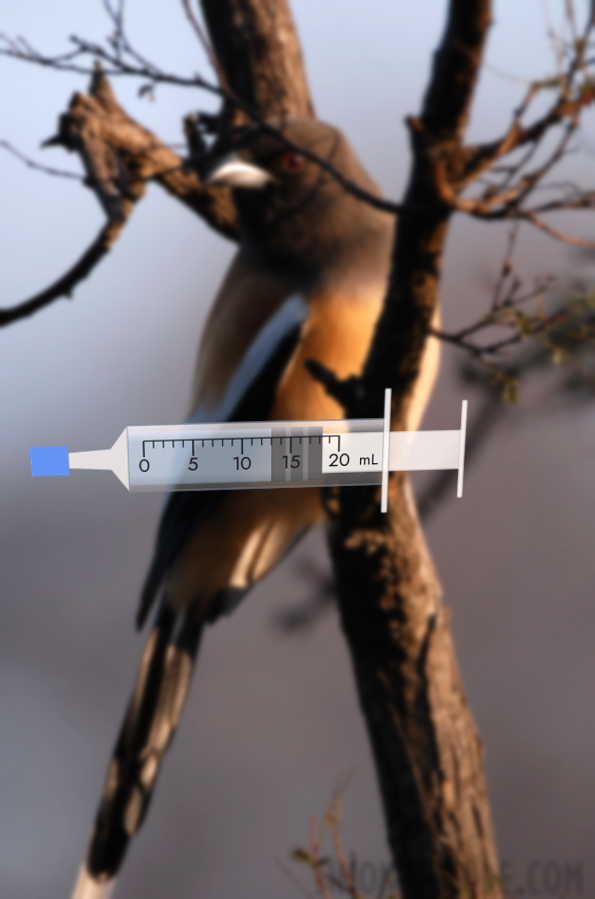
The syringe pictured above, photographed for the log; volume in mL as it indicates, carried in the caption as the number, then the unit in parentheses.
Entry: 13 (mL)
